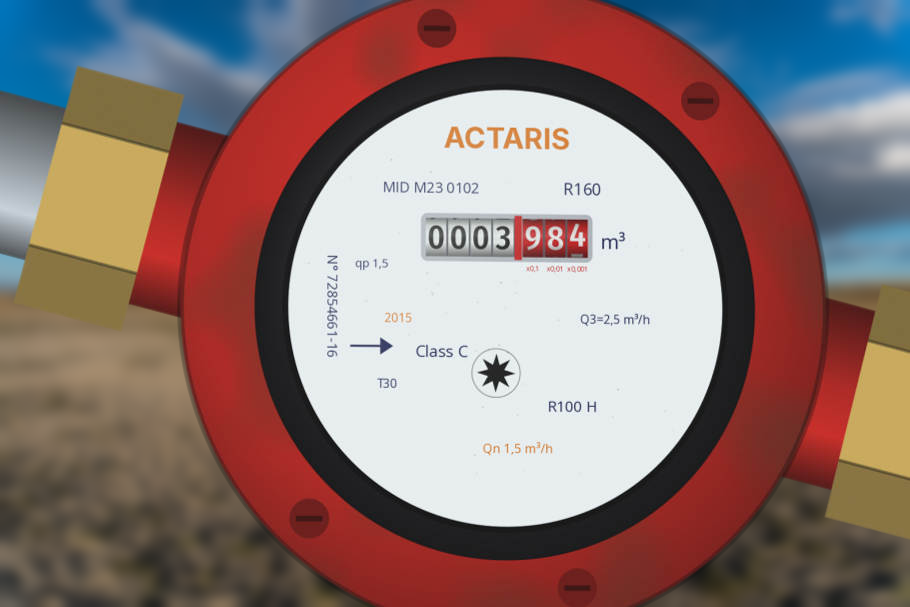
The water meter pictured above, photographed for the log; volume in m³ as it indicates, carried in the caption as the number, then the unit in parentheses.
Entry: 3.984 (m³)
